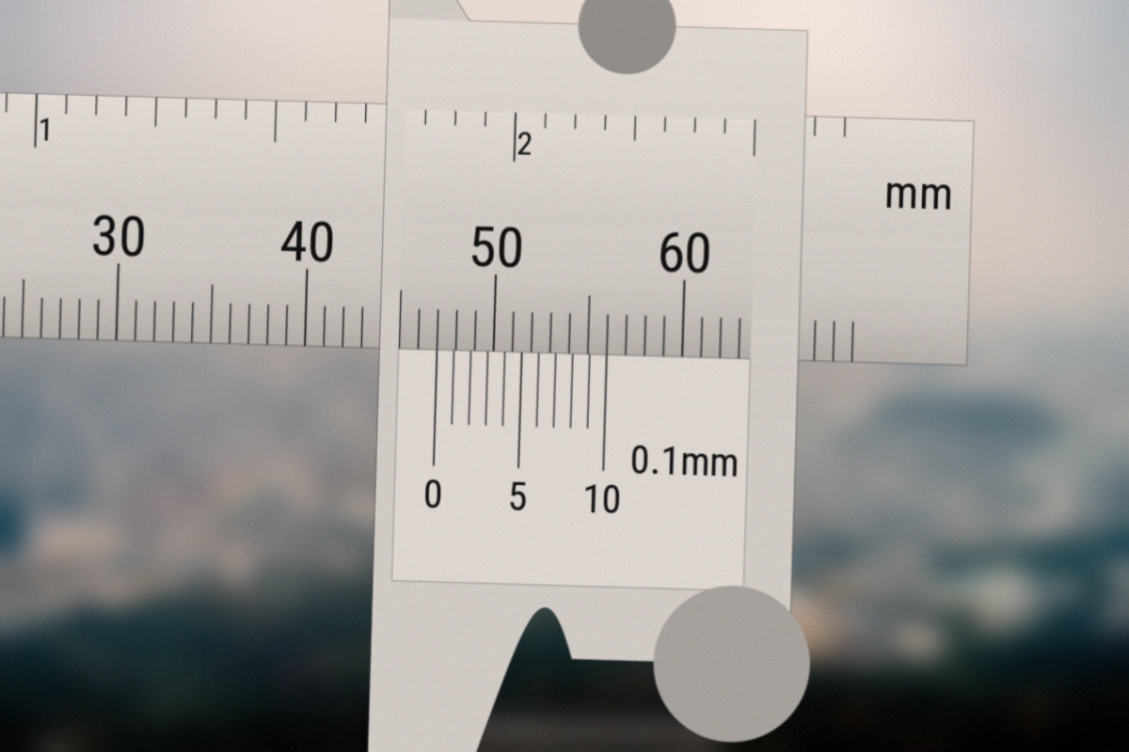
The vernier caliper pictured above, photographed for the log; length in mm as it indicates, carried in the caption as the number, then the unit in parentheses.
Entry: 47.0 (mm)
